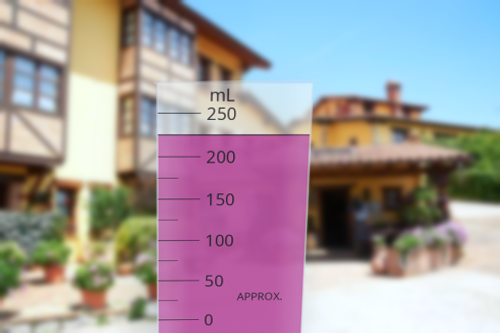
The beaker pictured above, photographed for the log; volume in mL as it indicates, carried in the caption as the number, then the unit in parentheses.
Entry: 225 (mL)
